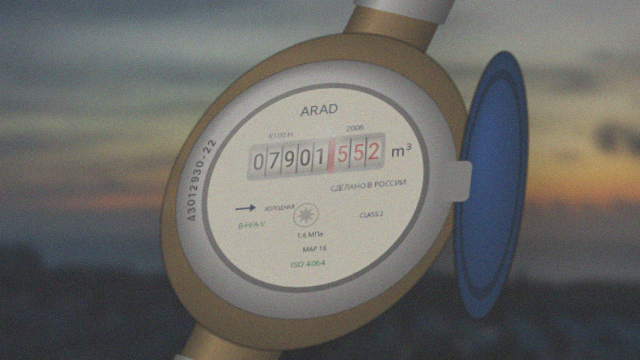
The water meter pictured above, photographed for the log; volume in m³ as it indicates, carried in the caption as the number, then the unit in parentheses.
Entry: 7901.552 (m³)
